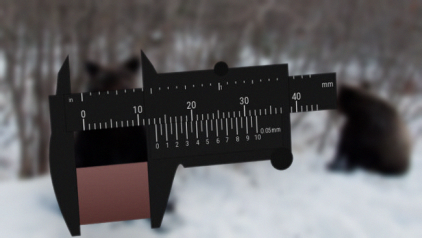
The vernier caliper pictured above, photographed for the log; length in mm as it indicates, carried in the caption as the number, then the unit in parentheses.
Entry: 13.2 (mm)
